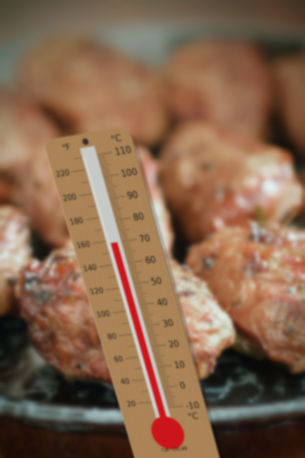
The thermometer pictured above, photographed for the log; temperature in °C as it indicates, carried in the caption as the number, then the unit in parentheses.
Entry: 70 (°C)
